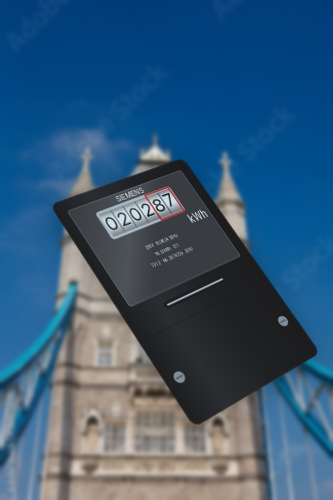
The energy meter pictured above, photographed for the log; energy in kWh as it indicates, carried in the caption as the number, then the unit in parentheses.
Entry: 202.87 (kWh)
